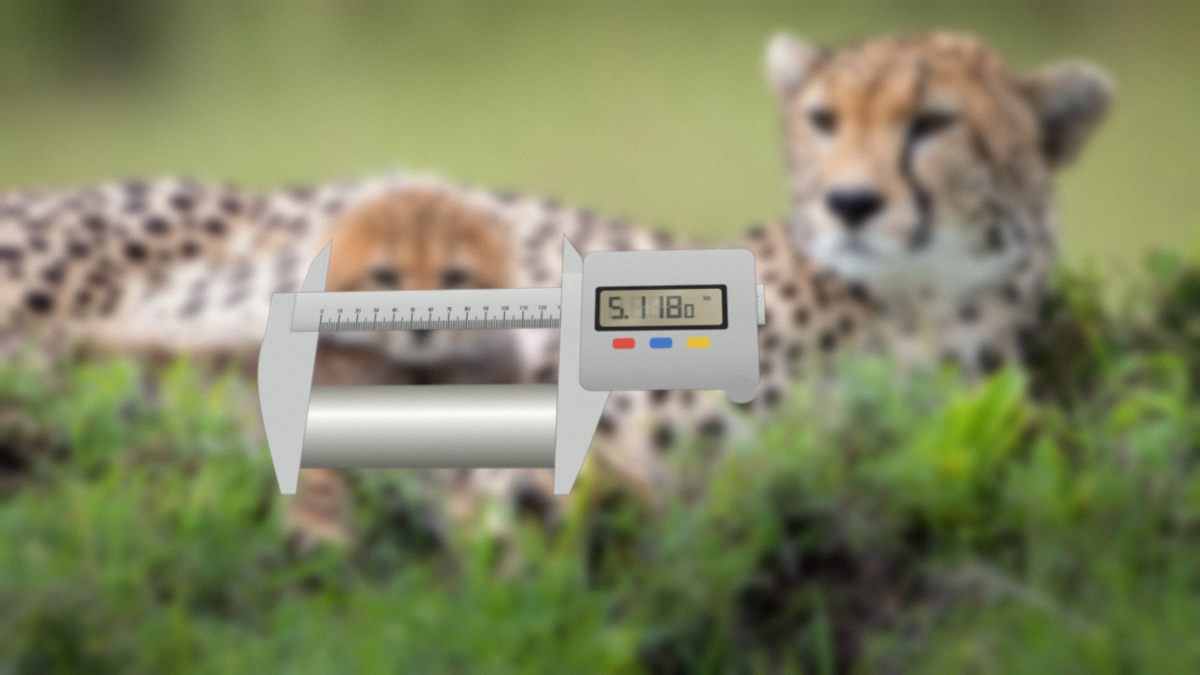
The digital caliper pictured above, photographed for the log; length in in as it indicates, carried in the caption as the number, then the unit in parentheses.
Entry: 5.1180 (in)
